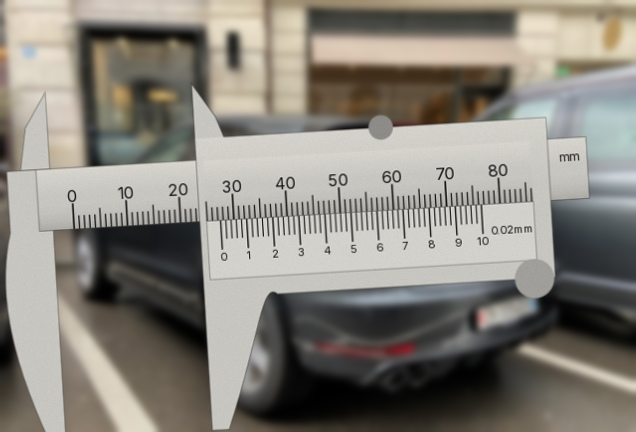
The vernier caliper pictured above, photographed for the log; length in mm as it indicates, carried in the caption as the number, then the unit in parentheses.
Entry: 27.5 (mm)
